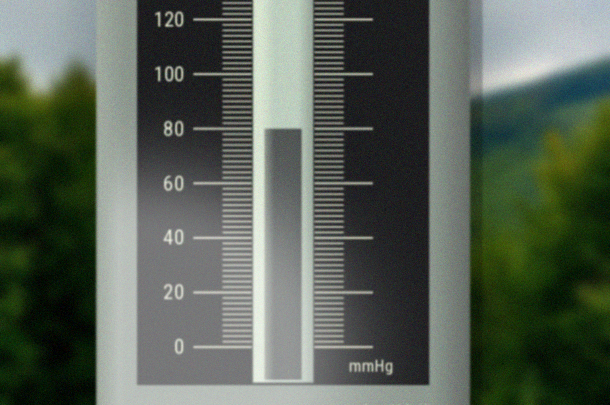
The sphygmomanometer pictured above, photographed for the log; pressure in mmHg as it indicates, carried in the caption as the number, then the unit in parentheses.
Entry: 80 (mmHg)
